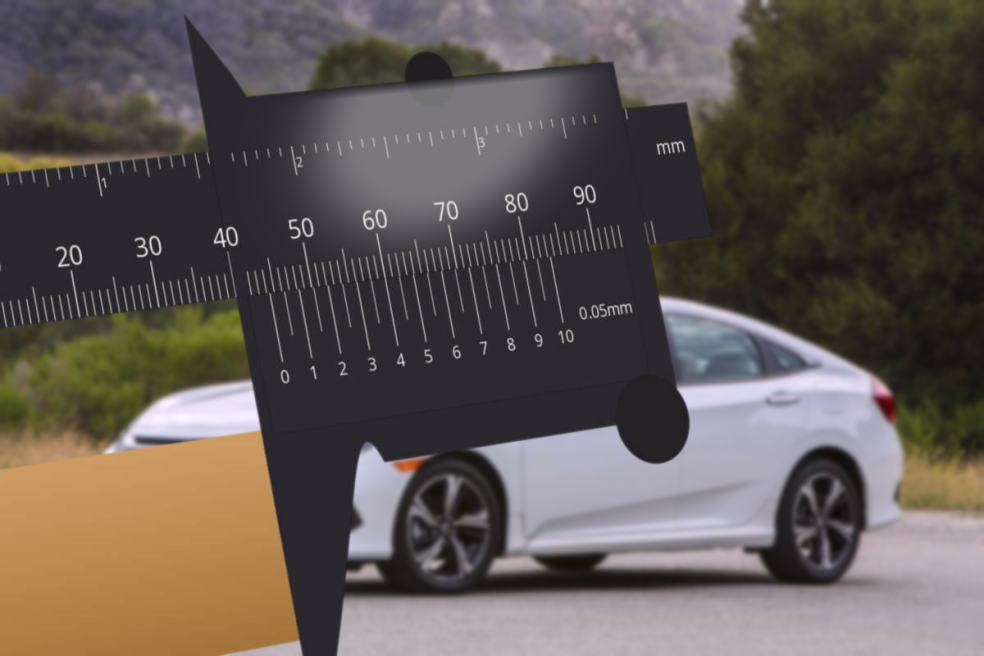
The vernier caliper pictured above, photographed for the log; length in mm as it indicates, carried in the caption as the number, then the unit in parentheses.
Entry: 44.4 (mm)
